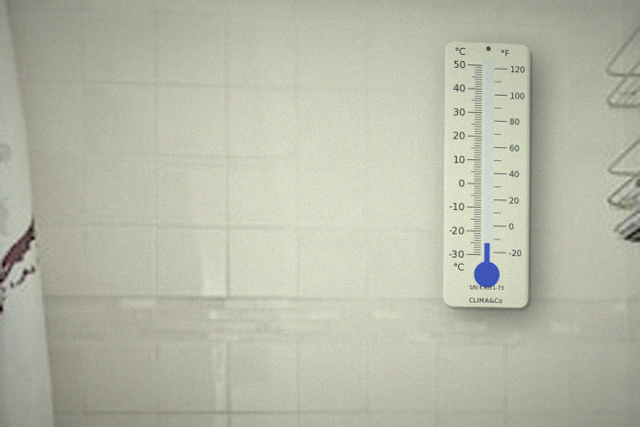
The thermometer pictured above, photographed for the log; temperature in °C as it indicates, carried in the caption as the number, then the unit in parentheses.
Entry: -25 (°C)
